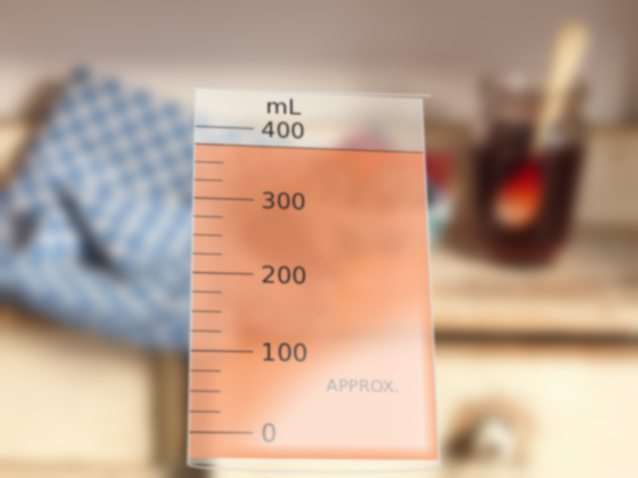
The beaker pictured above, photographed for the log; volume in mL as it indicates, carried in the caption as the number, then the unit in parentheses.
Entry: 375 (mL)
